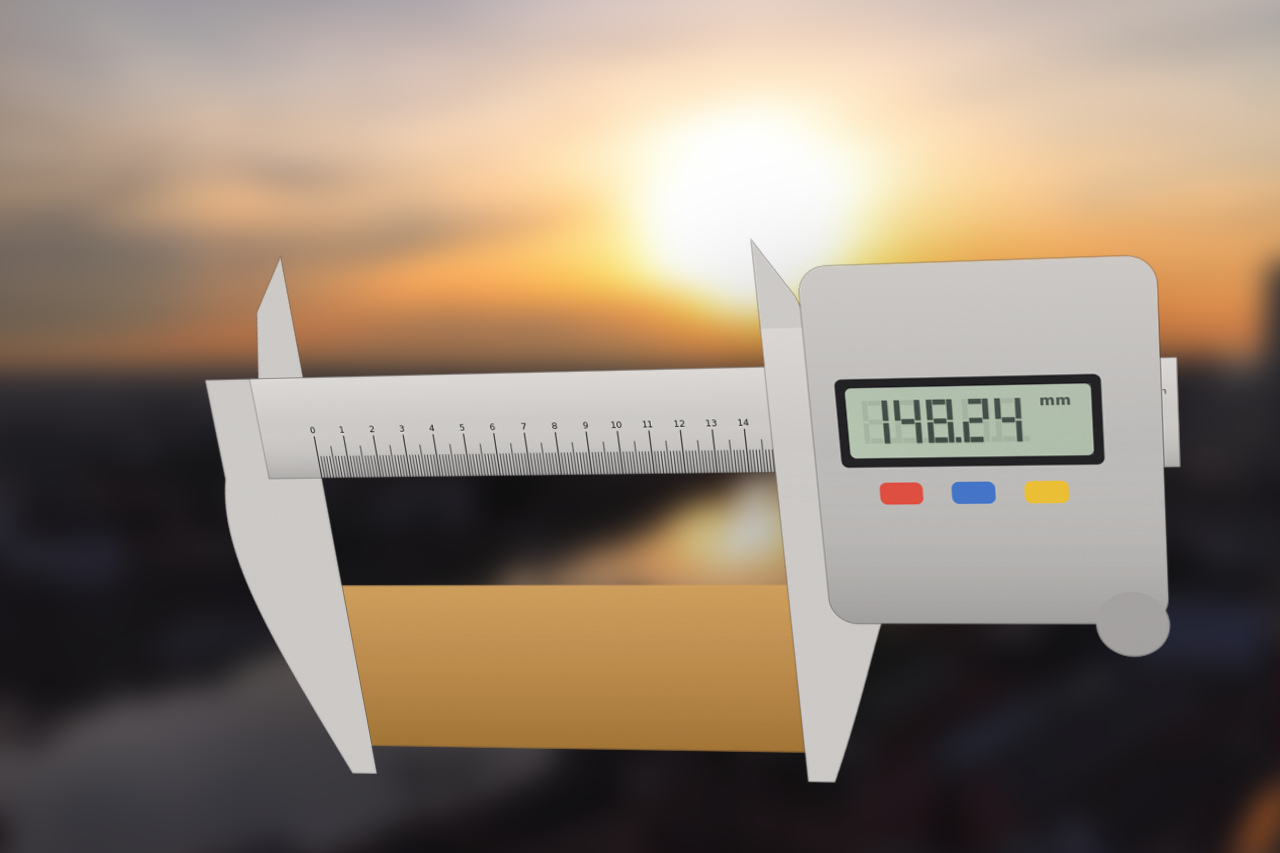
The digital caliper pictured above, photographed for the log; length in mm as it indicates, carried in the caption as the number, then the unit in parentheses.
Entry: 148.24 (mm)
